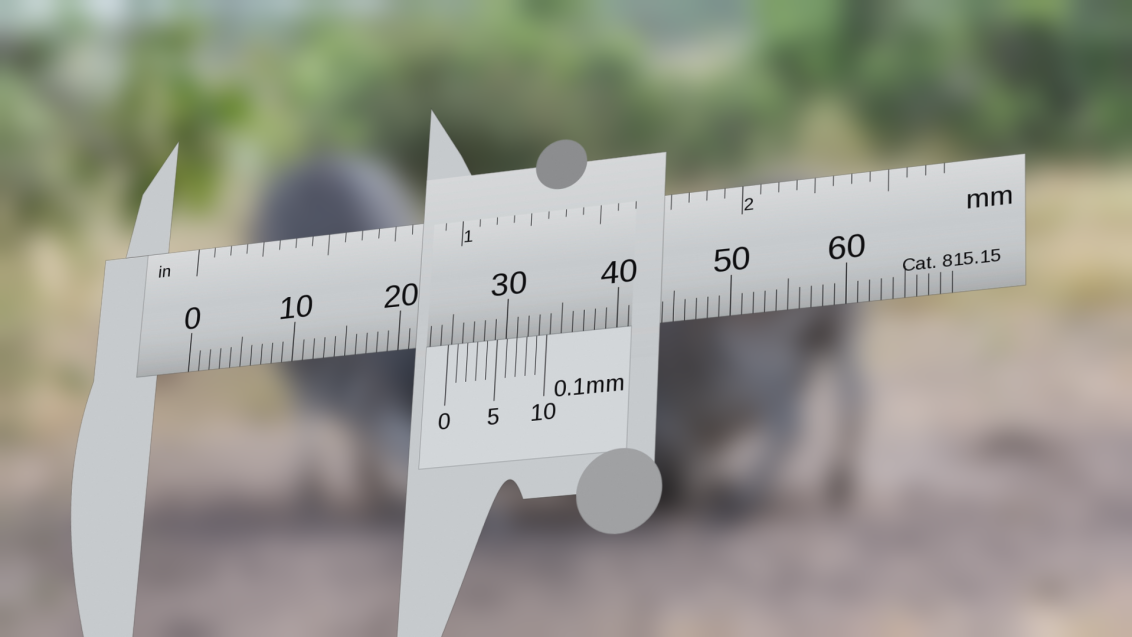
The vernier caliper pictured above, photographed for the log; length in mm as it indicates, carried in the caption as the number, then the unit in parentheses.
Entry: 24.7 (mm)
